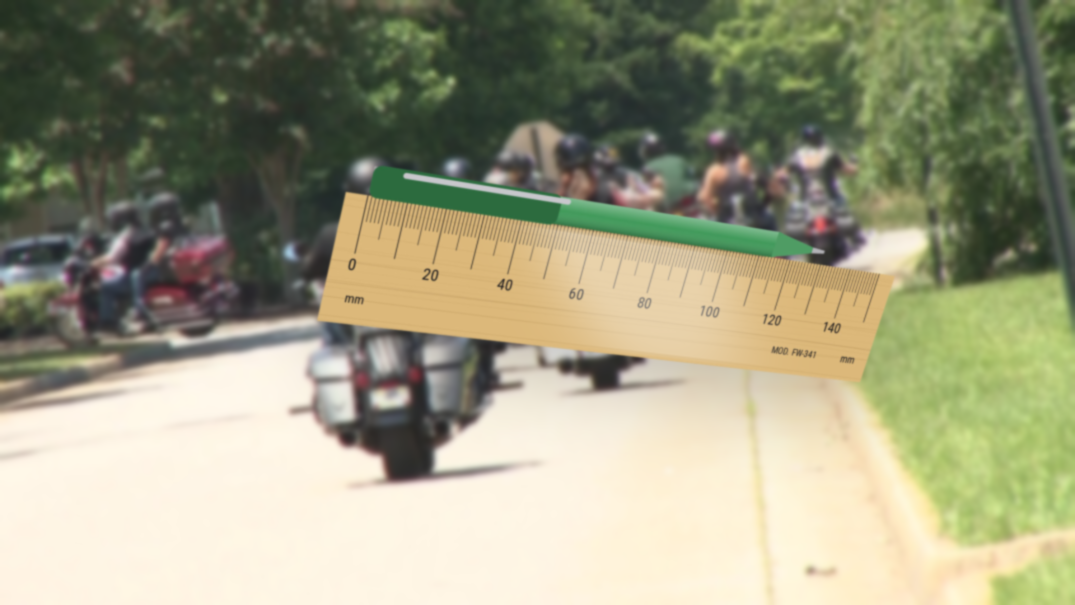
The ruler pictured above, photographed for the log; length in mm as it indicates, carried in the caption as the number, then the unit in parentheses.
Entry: 130 (mm)
